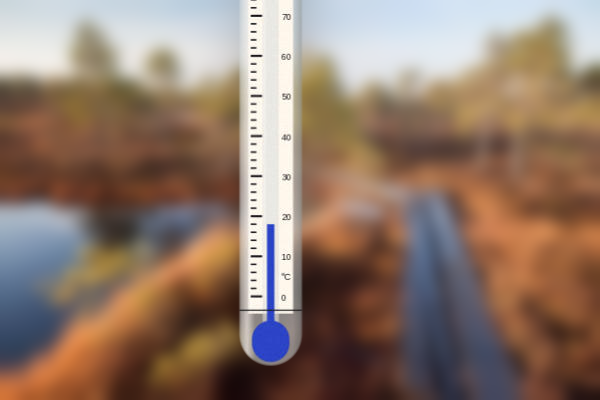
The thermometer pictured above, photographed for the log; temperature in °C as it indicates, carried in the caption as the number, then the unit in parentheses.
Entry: 18 (°C)
